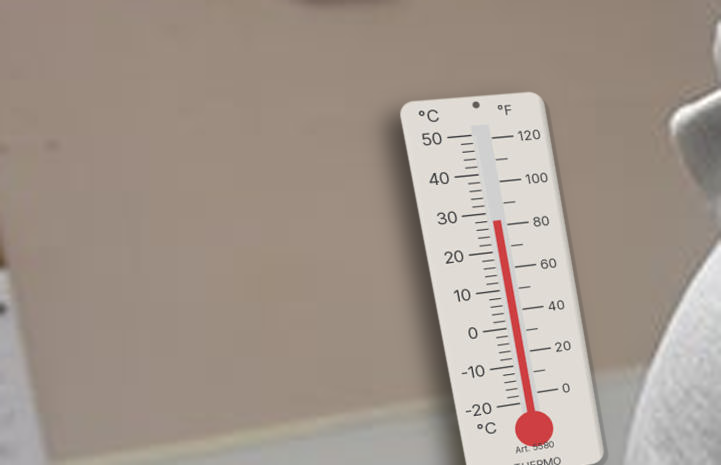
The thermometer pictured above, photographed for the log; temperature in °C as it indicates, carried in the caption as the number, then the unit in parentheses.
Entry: 28 (°C)
